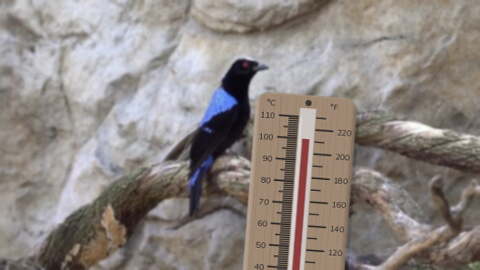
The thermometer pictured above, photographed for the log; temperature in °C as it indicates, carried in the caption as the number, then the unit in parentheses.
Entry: 100 (°C)
